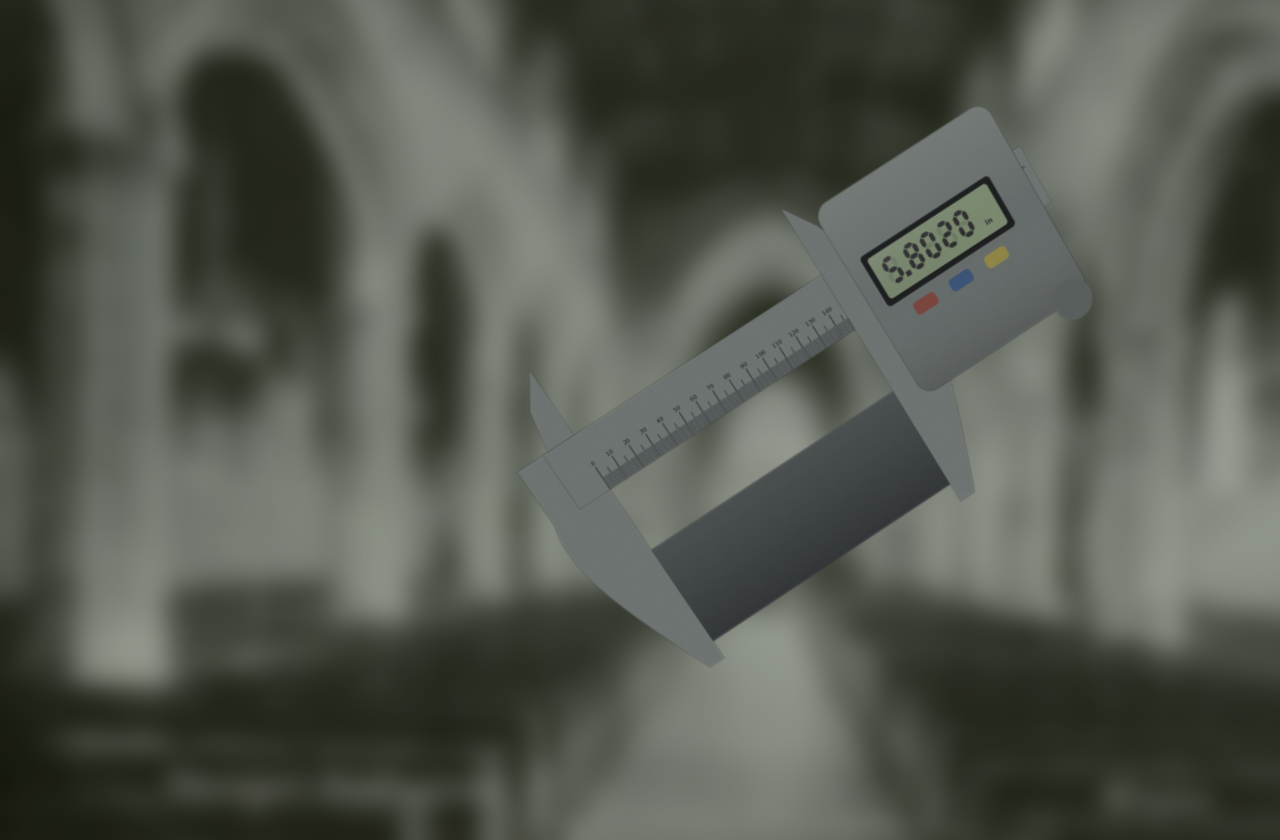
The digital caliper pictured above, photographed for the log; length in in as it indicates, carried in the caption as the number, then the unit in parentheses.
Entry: 5.8020 (in)
